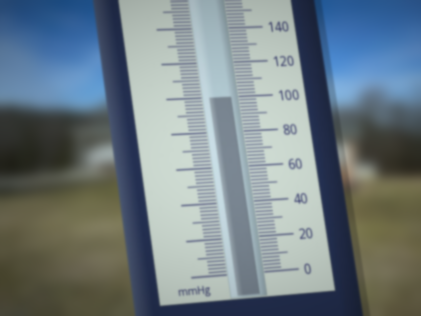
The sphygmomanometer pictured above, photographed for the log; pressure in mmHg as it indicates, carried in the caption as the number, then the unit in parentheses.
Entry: 100 (mmHg)
